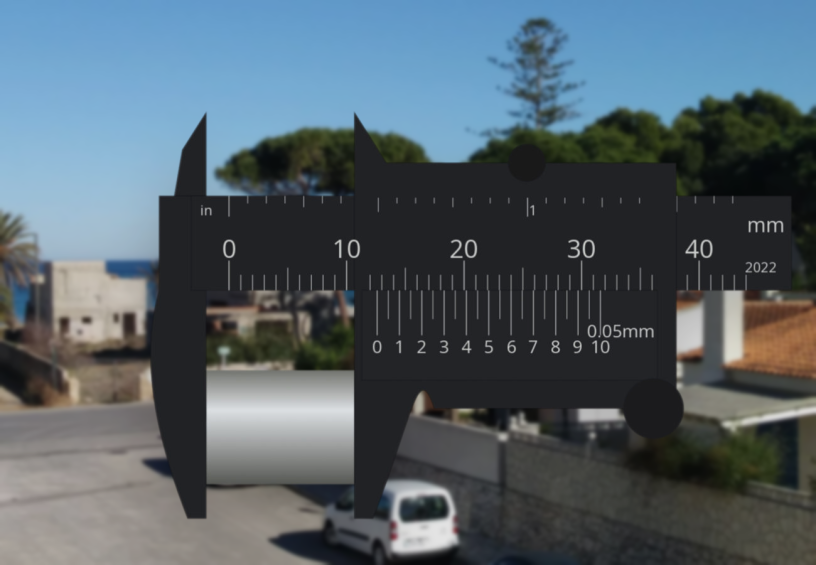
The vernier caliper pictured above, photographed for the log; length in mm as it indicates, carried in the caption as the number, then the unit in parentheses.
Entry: 12.6 (mm)
